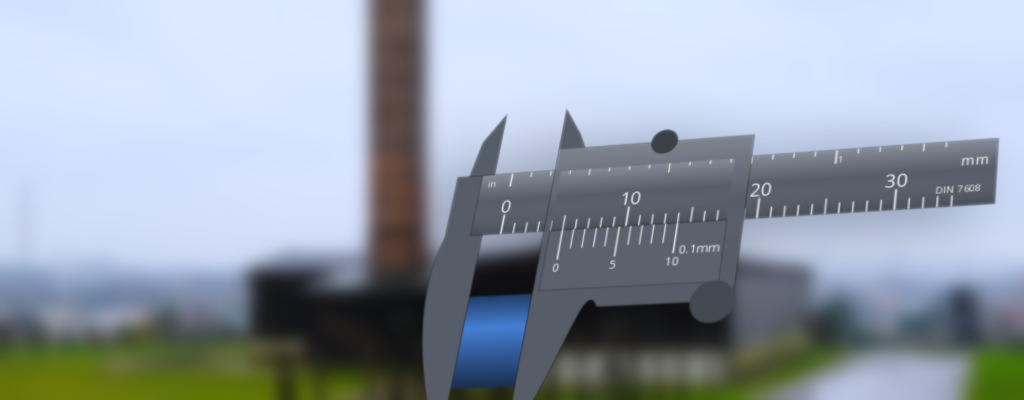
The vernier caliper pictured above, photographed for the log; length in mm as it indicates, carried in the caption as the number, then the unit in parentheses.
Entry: 5.0 (mm)
